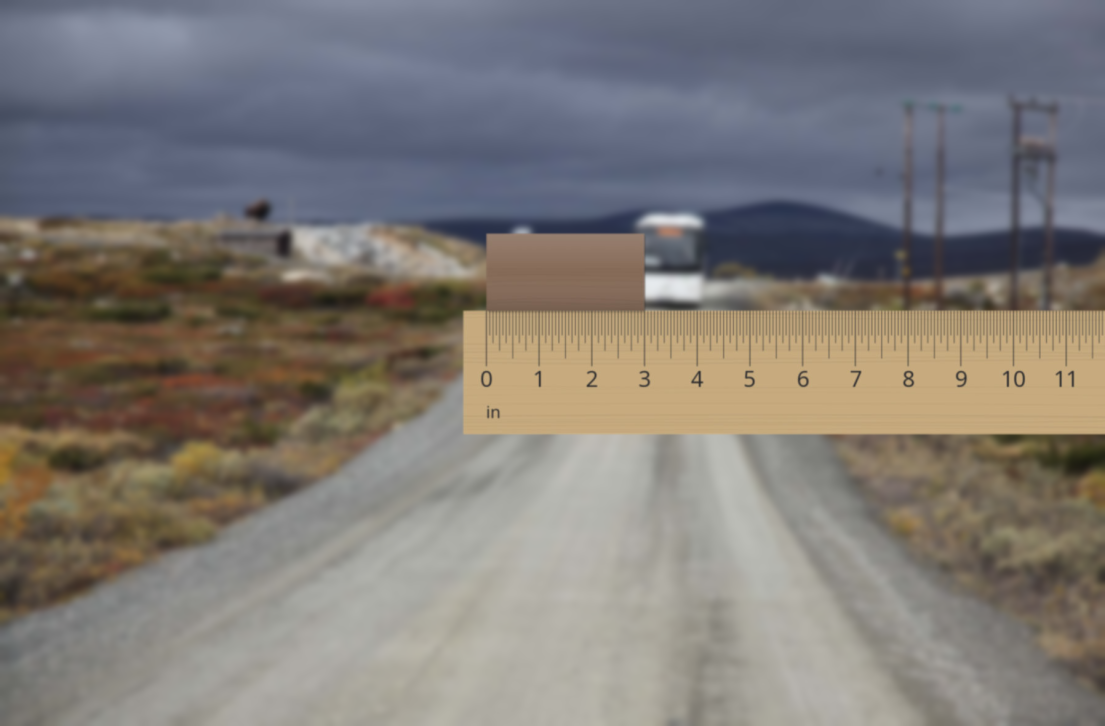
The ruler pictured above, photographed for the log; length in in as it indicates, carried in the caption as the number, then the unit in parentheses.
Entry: 3 (in)
